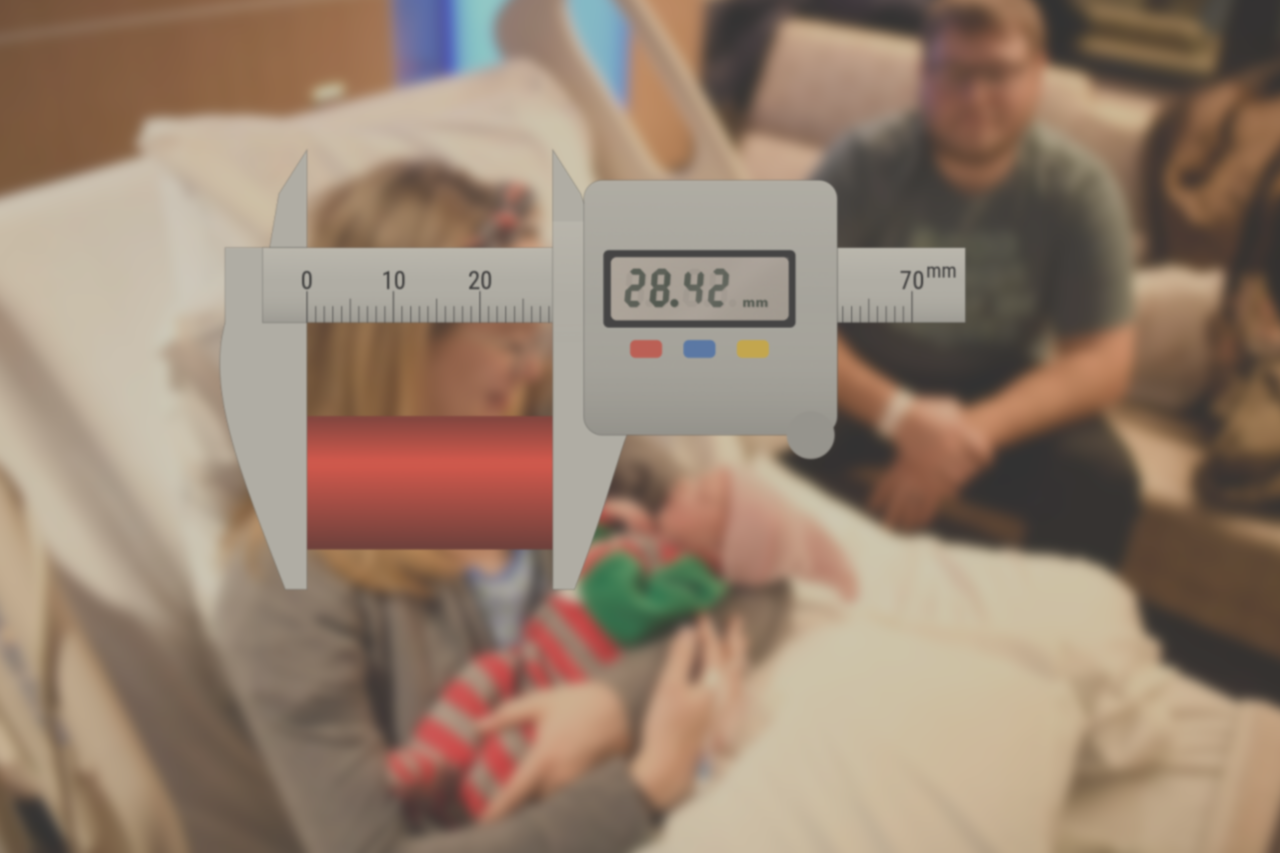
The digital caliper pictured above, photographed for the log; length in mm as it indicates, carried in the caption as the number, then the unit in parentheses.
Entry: 28.42 (mm)
